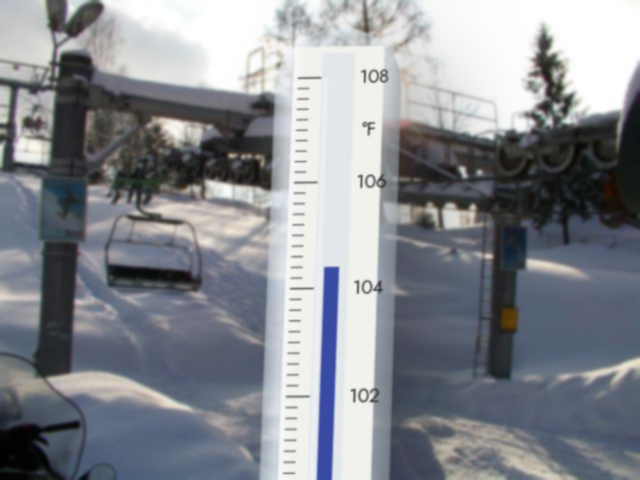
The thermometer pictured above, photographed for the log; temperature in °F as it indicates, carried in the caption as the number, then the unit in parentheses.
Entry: 104.4 (°F)
